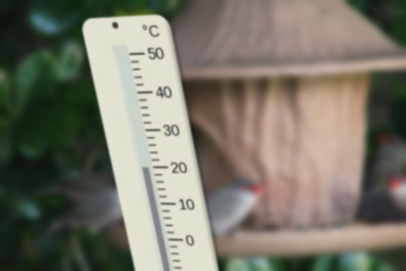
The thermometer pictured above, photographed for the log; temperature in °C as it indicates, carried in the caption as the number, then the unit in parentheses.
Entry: 20 (°C)
